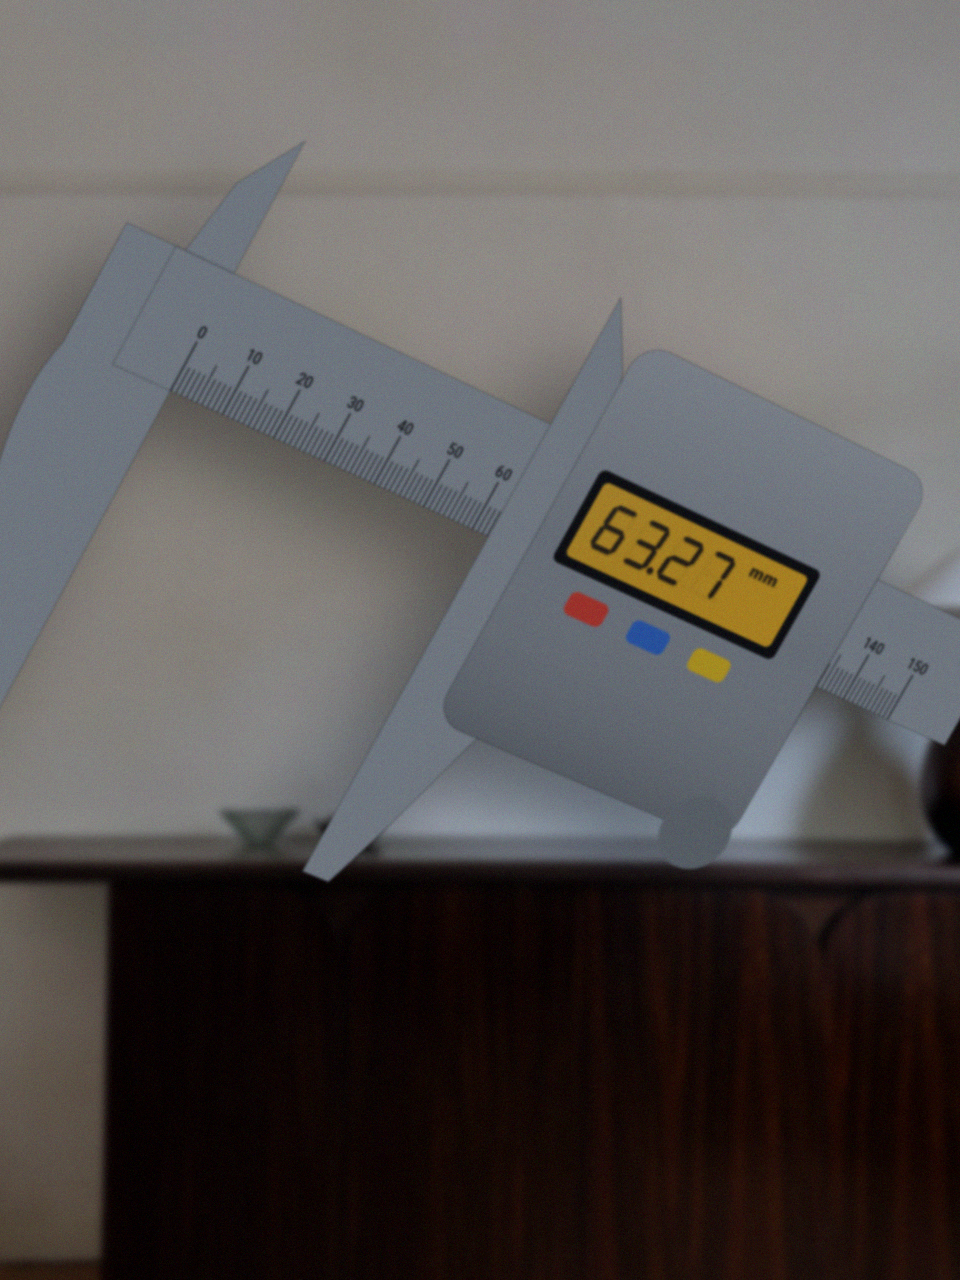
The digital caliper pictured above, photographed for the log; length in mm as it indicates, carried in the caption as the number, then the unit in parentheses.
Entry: 63.27 (mm)
